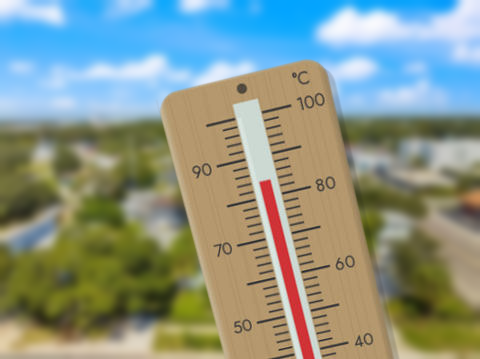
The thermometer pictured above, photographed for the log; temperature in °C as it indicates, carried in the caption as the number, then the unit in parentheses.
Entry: 84 (°C)
